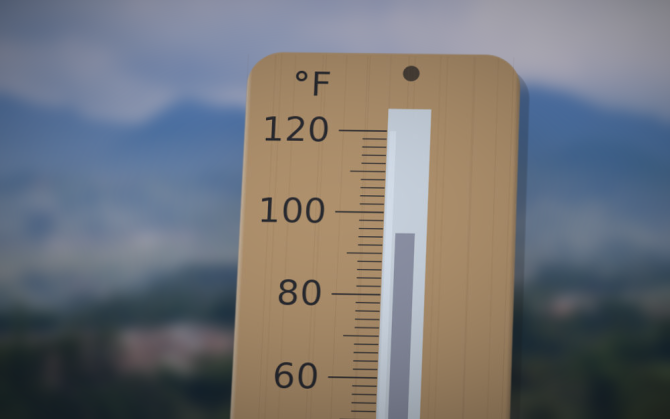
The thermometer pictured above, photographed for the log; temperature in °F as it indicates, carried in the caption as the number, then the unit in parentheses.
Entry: 95 (°F)
